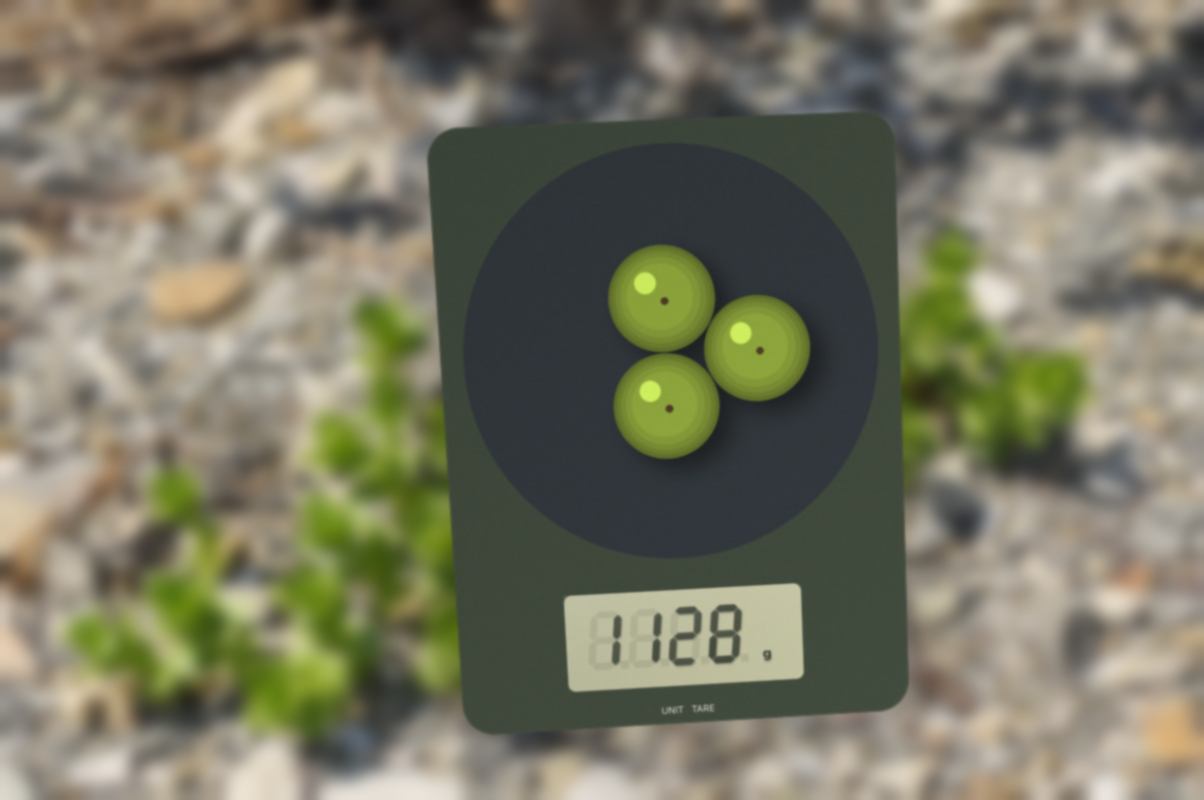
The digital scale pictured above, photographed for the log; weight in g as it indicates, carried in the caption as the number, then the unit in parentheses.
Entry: 1128 (g)
